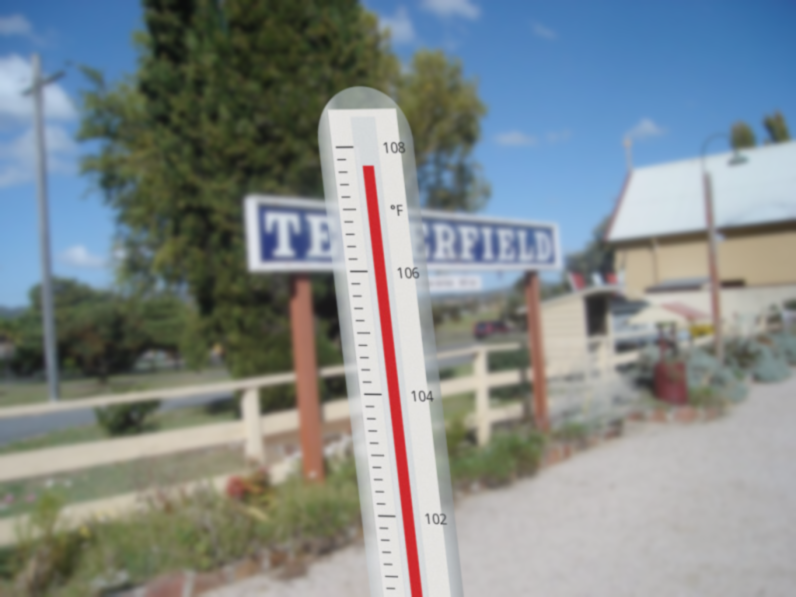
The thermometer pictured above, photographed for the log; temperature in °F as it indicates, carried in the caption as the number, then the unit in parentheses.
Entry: 107.7 (°F)
